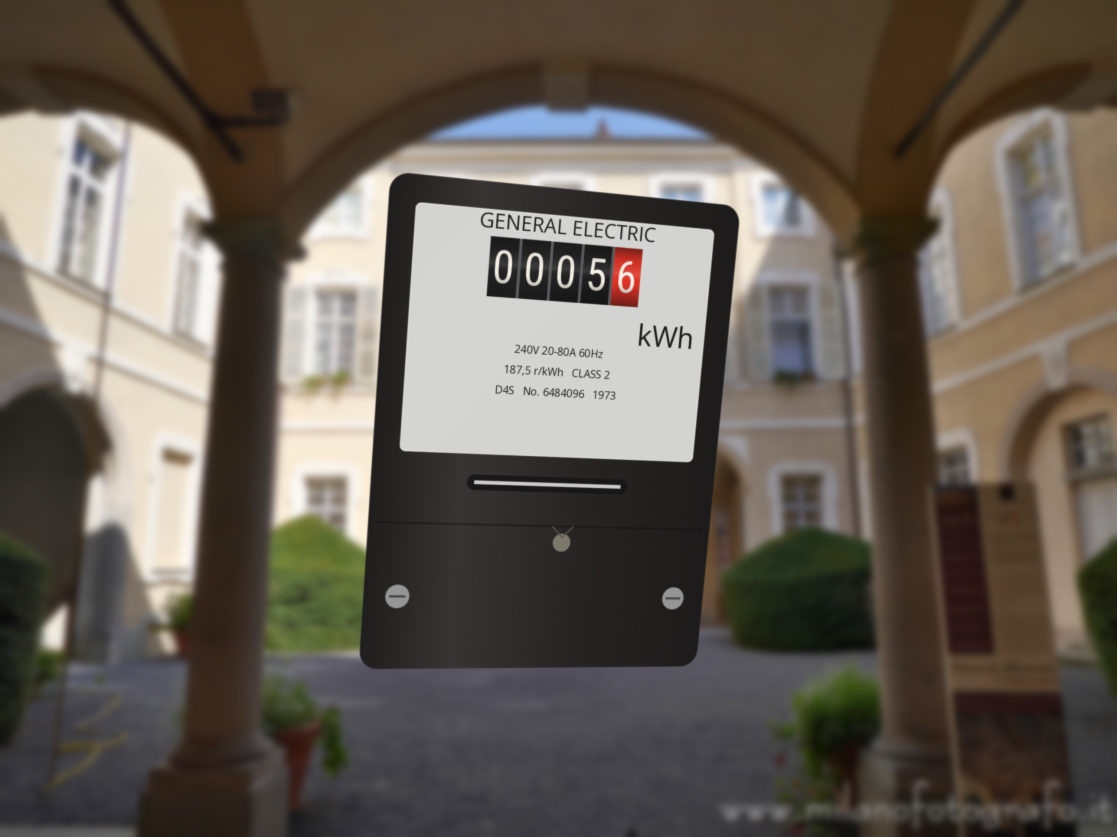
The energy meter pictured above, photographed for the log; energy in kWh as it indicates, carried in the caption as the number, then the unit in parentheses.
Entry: 5.6 (kWh)
